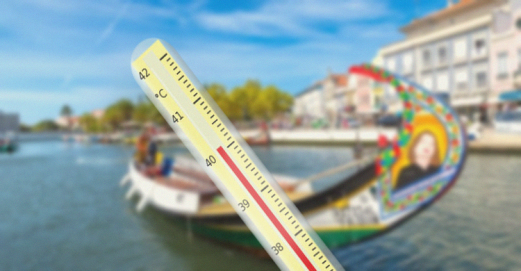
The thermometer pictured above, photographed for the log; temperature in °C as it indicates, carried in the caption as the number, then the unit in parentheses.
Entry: 40.1 (°C)
